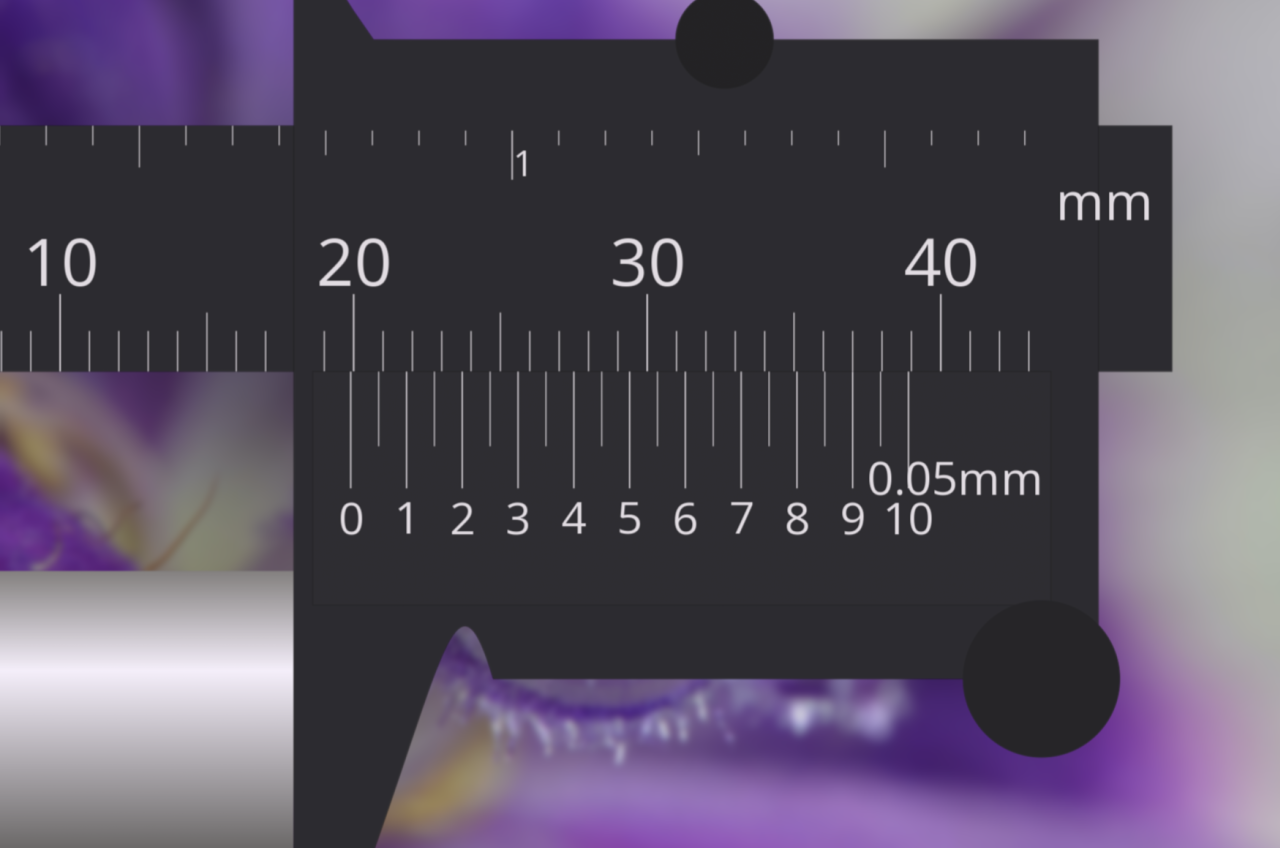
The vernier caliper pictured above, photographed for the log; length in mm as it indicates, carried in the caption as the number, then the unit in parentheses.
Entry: 19.90 (mm)
